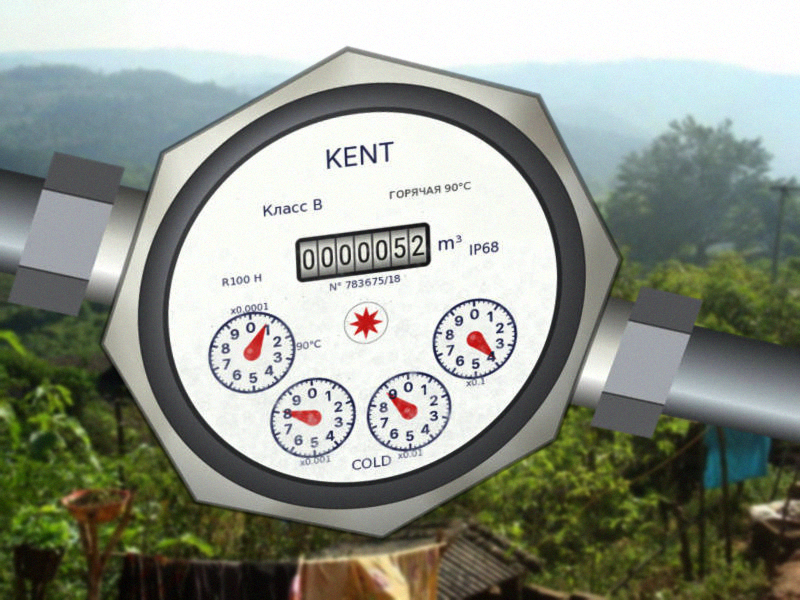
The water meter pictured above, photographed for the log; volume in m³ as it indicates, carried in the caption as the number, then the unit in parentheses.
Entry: 52.3880 (m³)
